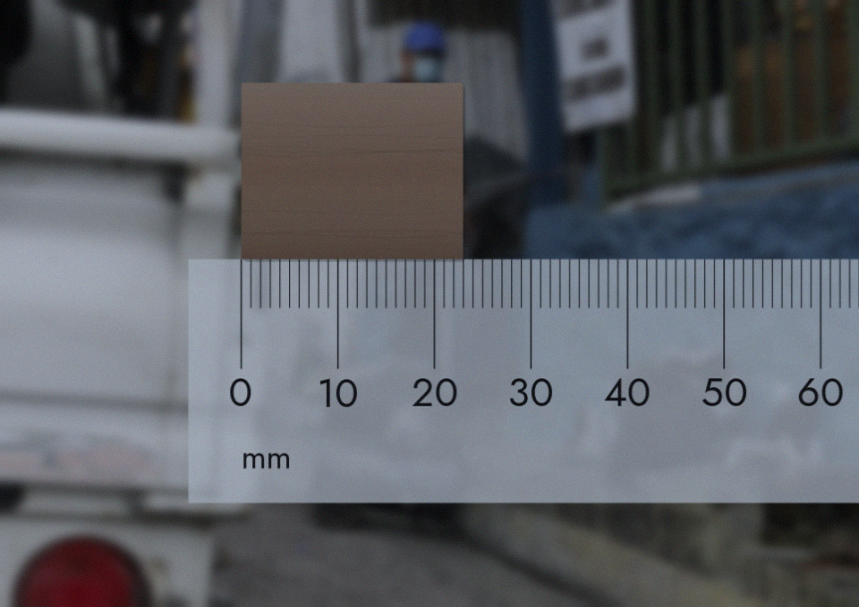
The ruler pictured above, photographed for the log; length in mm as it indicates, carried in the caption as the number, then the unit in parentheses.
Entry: 23 (mm)
